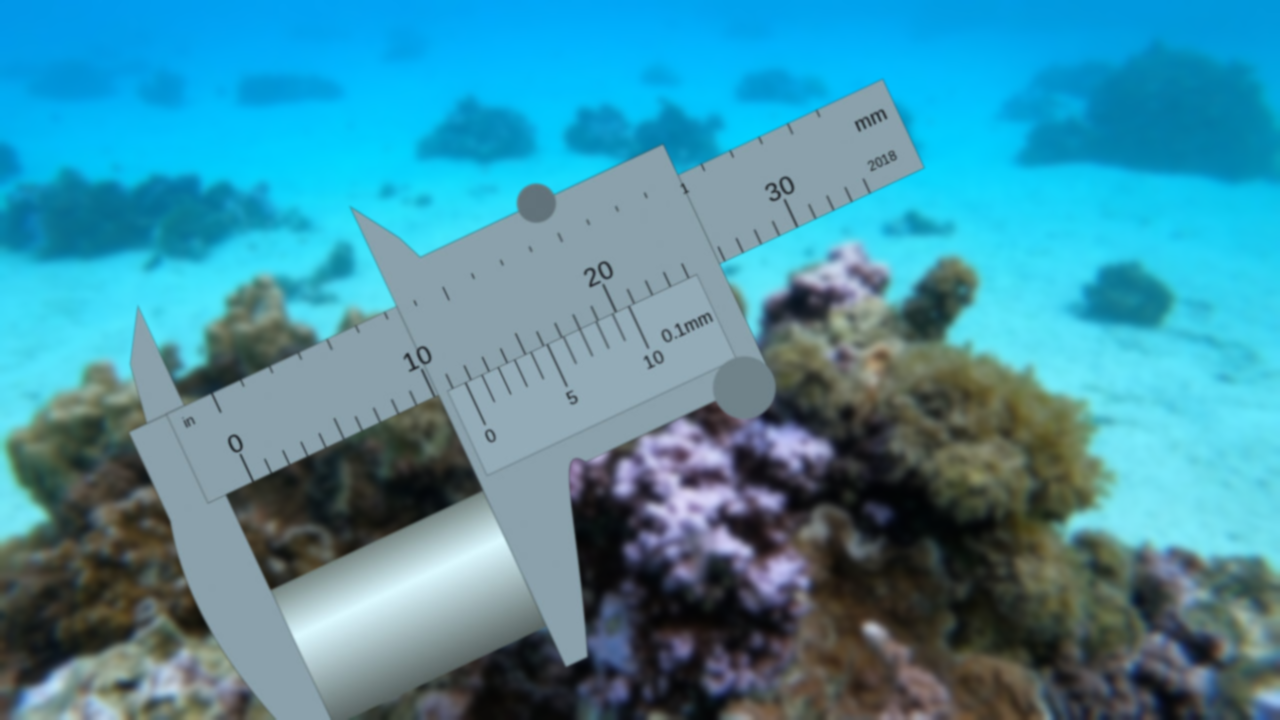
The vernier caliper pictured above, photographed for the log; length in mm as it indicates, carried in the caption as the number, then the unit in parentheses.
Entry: 11.7 (mm)
